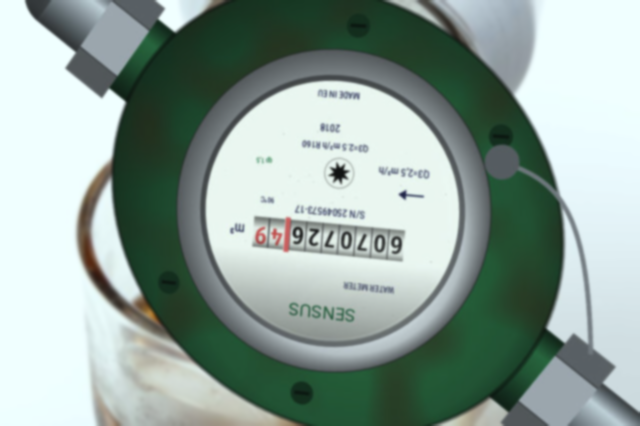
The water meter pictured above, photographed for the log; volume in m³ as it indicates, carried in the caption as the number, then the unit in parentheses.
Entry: 6070726.49 (m³)
